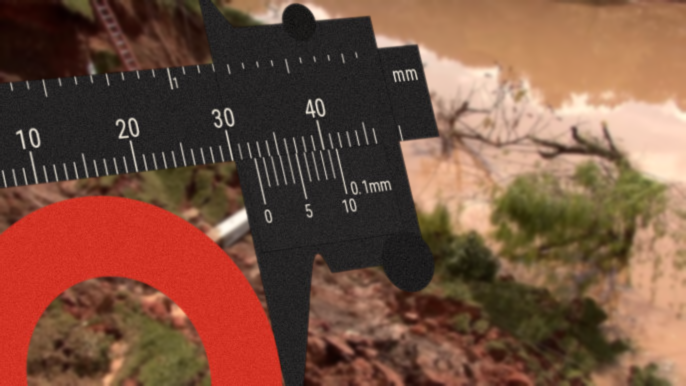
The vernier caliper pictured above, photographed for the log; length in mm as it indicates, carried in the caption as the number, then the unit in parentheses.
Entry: 32.4 (mm)
